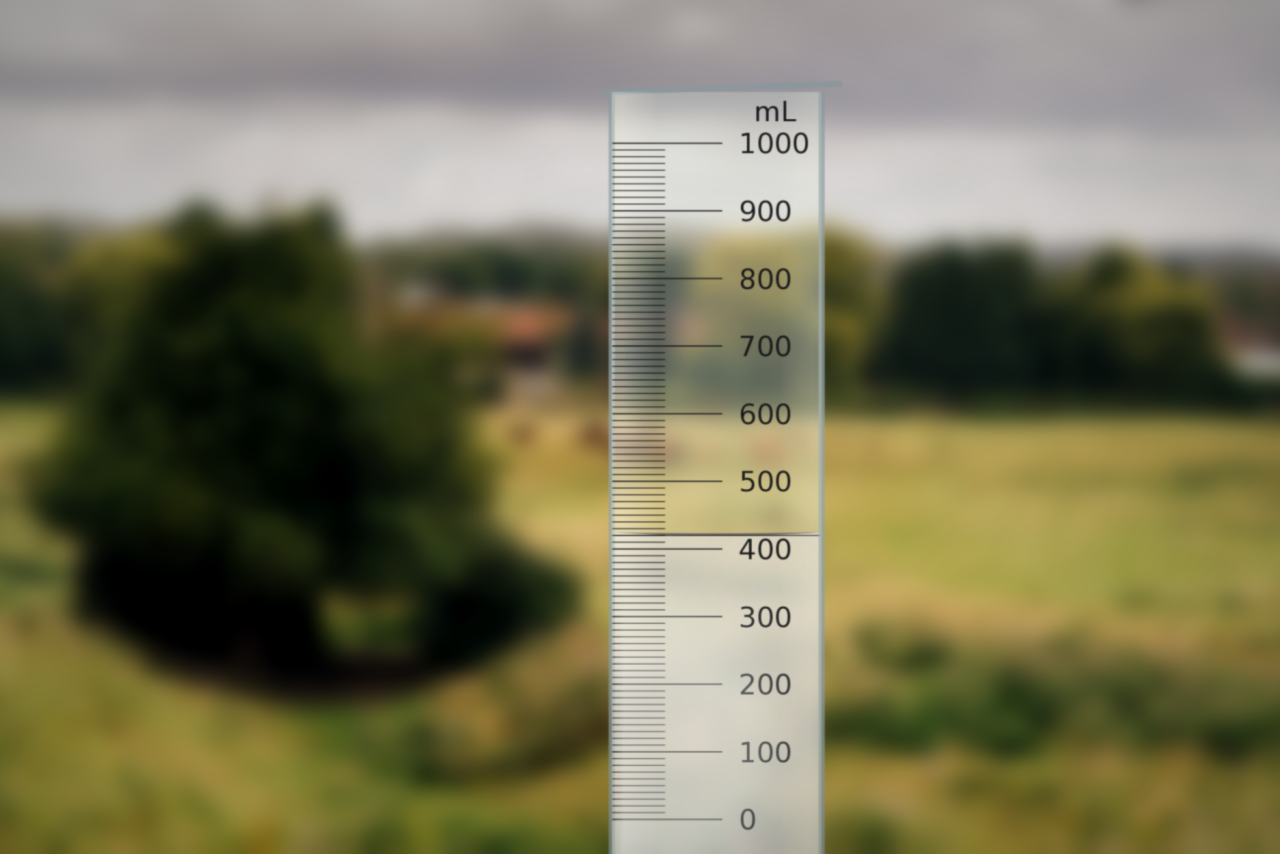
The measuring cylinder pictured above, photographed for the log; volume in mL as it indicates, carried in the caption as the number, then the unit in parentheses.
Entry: 420 (mL)
